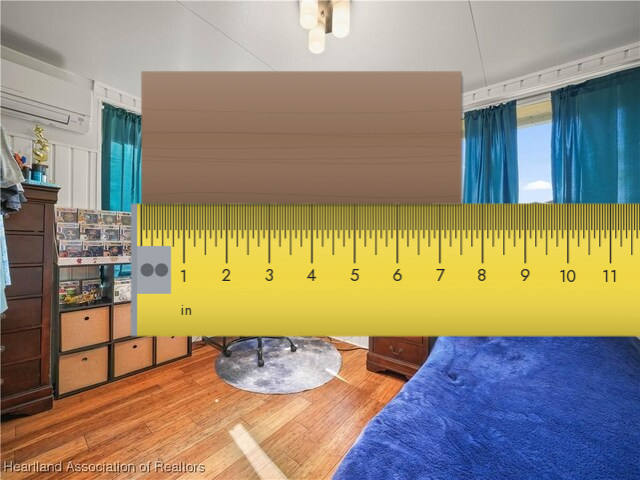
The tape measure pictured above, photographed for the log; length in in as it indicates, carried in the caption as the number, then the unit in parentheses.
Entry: 7.5 (in)
